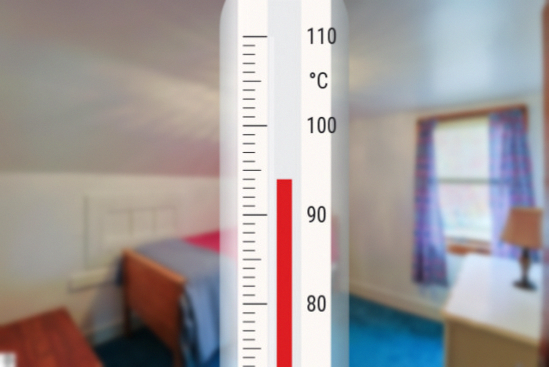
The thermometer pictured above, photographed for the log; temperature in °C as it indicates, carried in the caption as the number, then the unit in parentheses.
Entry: 94 (°C)
